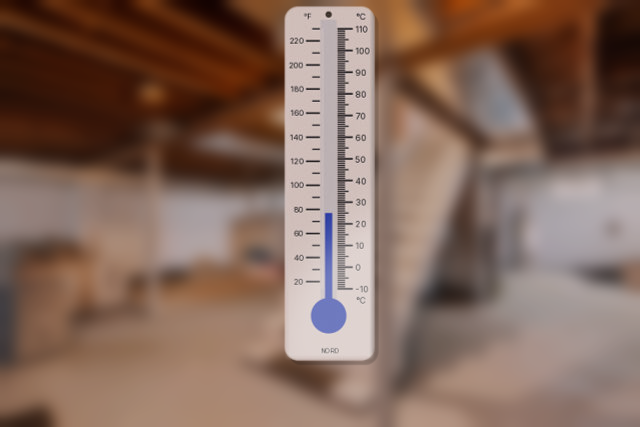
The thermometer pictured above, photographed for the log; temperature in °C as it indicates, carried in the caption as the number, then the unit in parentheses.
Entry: 25 (°C)
